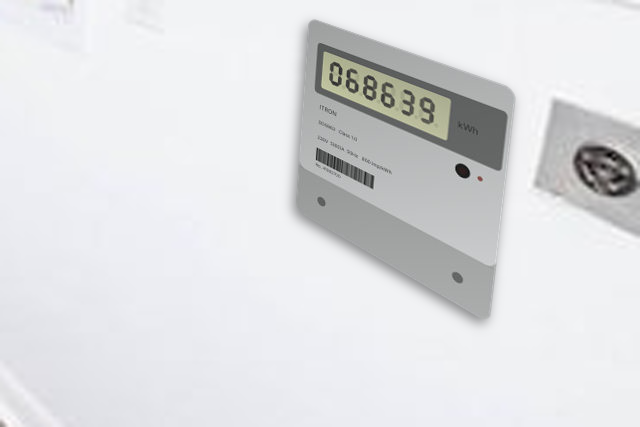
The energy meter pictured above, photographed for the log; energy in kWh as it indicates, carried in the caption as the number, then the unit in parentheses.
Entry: 68639 (kWh)
